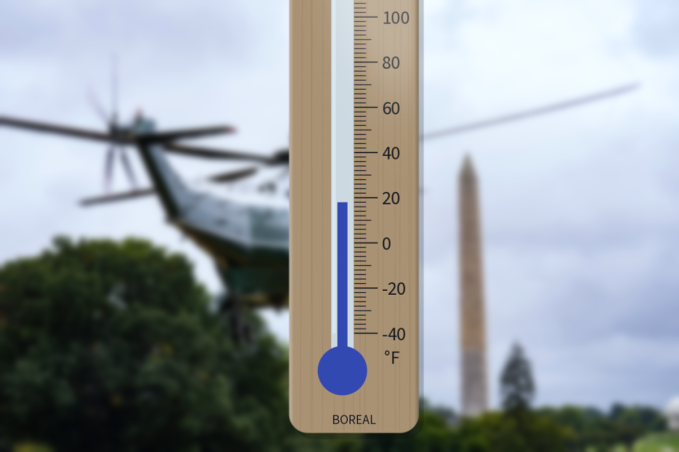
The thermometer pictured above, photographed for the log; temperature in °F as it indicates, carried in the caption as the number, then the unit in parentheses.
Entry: 18 (°F)
